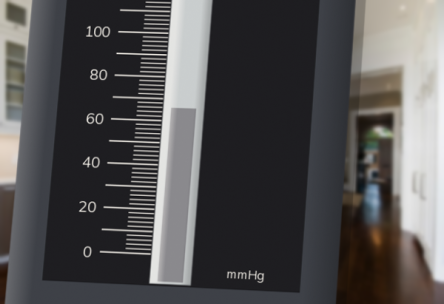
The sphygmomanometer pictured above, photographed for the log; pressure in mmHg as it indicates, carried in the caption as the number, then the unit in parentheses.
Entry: 66 (mmHg)
